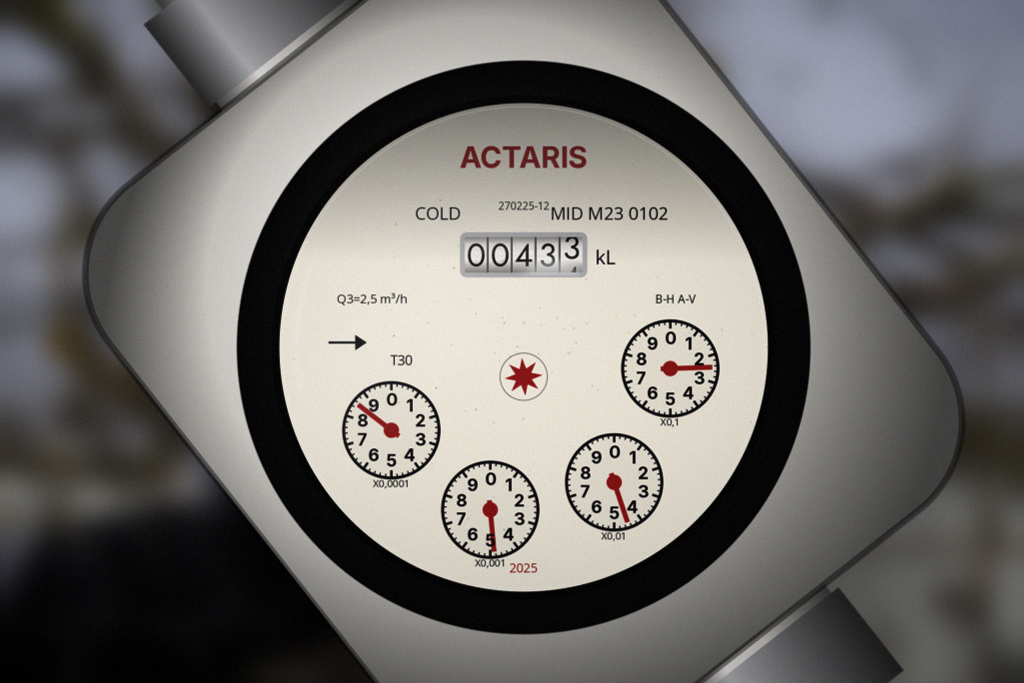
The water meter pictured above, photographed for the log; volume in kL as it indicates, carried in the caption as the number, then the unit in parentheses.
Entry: 433.2448 (kL)
